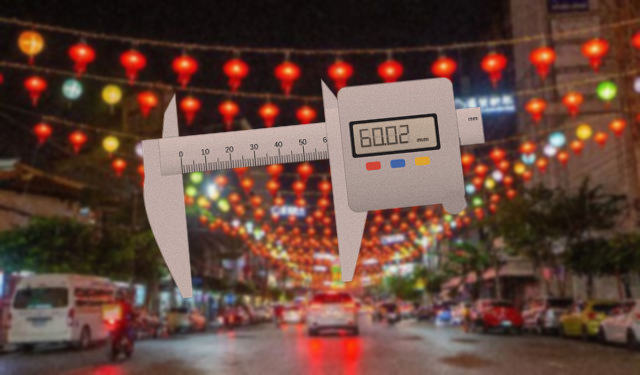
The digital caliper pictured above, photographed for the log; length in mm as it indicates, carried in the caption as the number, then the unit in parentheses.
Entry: 60.02 (mm)
